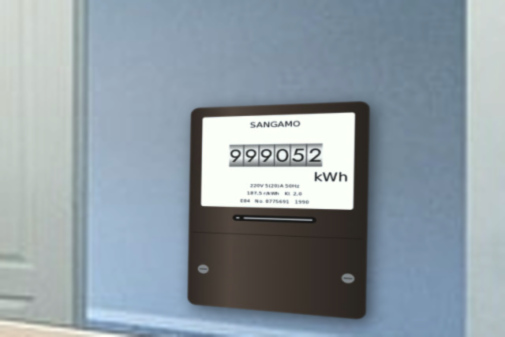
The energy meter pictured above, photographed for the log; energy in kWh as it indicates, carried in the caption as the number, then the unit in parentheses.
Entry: 999052 (kWh)
